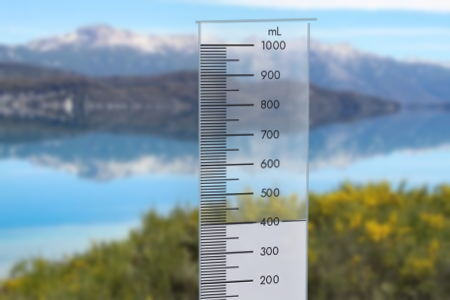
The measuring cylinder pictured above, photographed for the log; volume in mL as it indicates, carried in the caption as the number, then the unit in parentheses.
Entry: 400 (mL)
